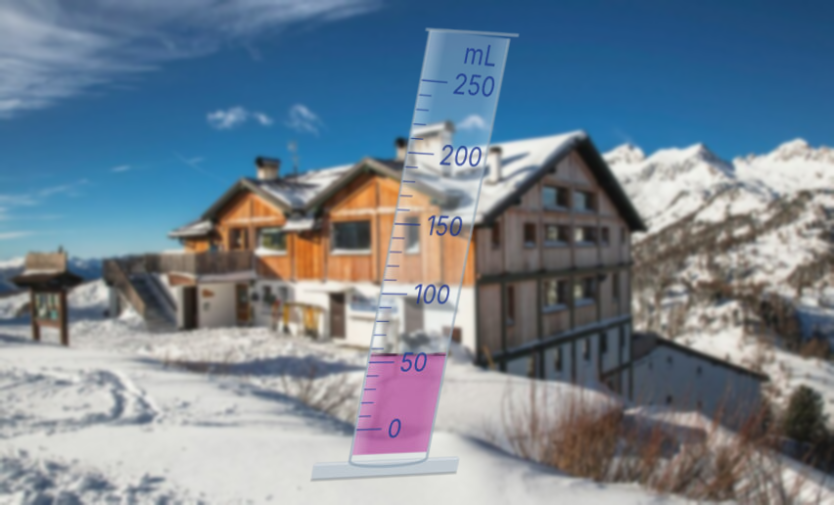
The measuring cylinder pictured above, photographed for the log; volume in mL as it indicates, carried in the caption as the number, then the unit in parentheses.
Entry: 55 (mL)
